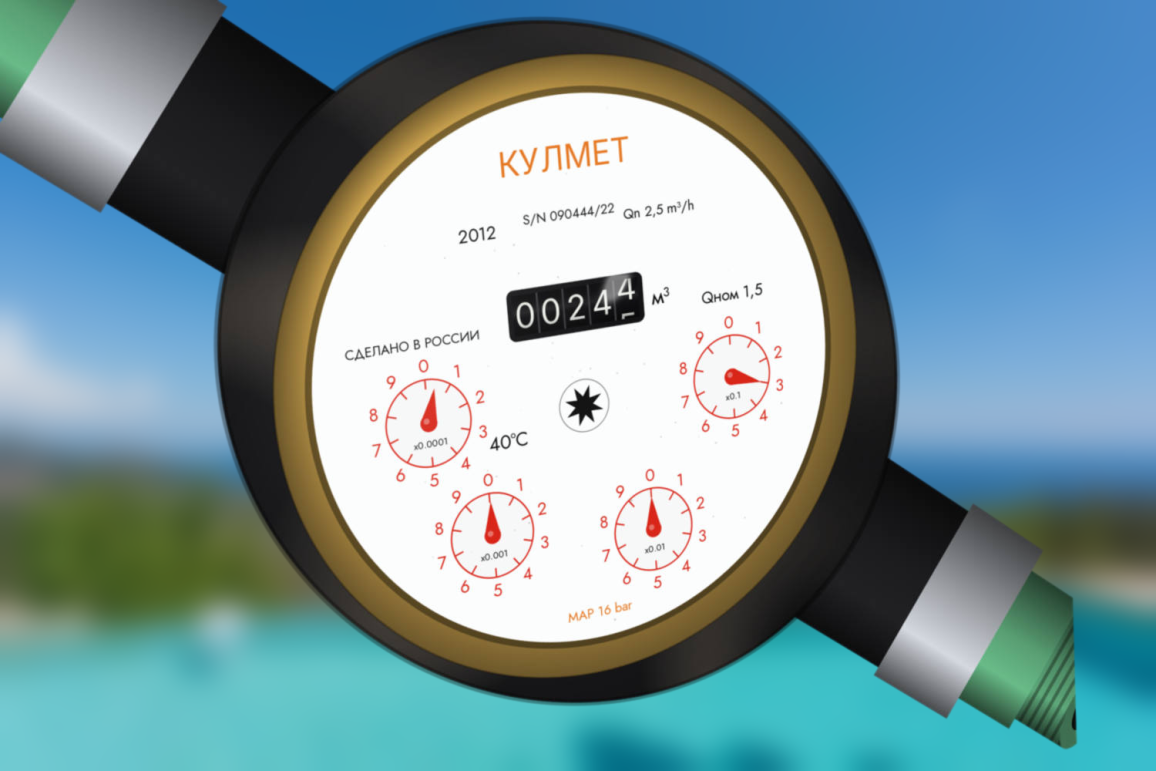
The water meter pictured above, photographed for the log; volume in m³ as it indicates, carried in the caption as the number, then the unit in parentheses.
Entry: 244.3000 (m³)
